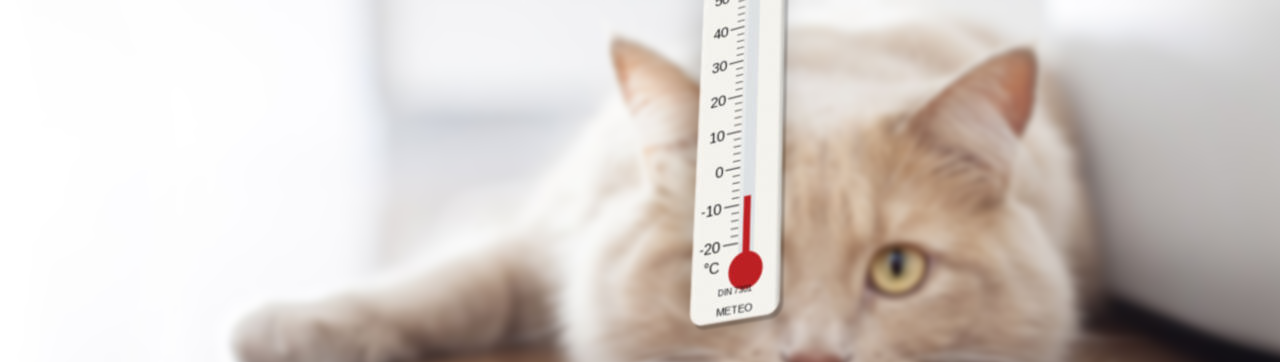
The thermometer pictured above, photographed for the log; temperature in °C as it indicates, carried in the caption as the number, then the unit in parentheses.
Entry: -8 (°C)
